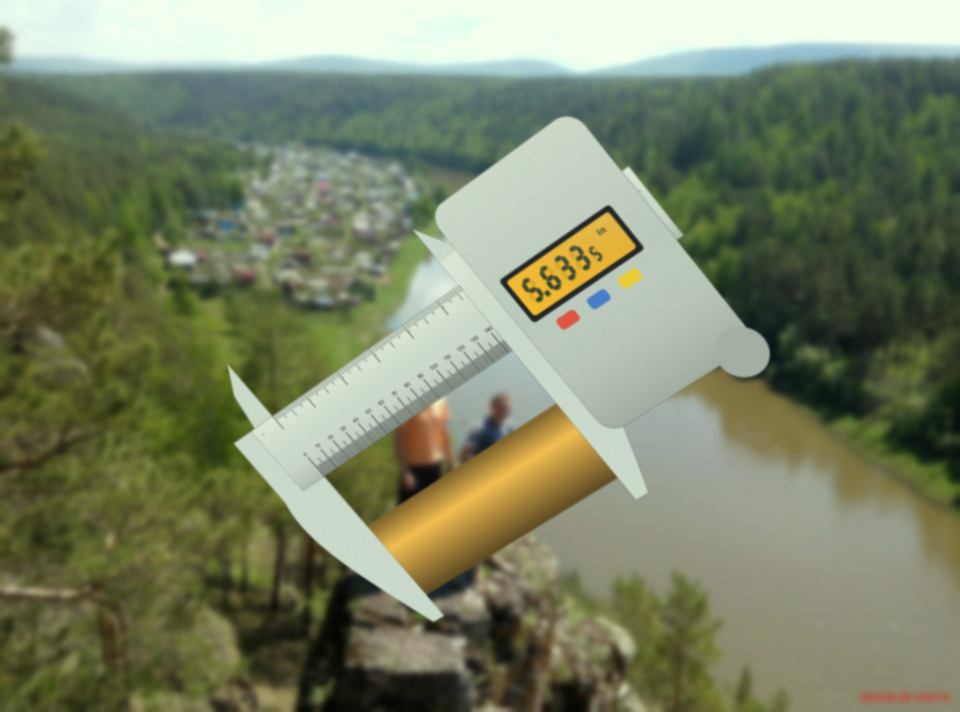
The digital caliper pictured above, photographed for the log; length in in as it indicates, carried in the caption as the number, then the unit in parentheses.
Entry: 5.6335 (in)
